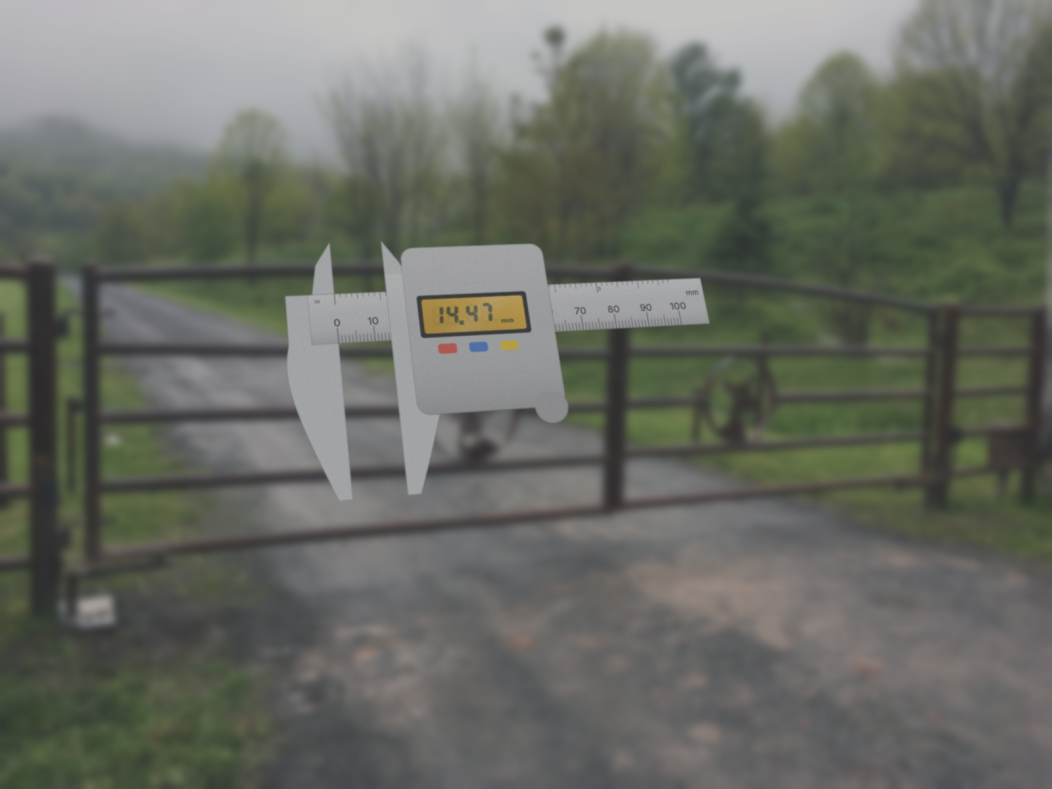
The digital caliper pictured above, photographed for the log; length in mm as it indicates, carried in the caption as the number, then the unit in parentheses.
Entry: 14.47 (mm)
